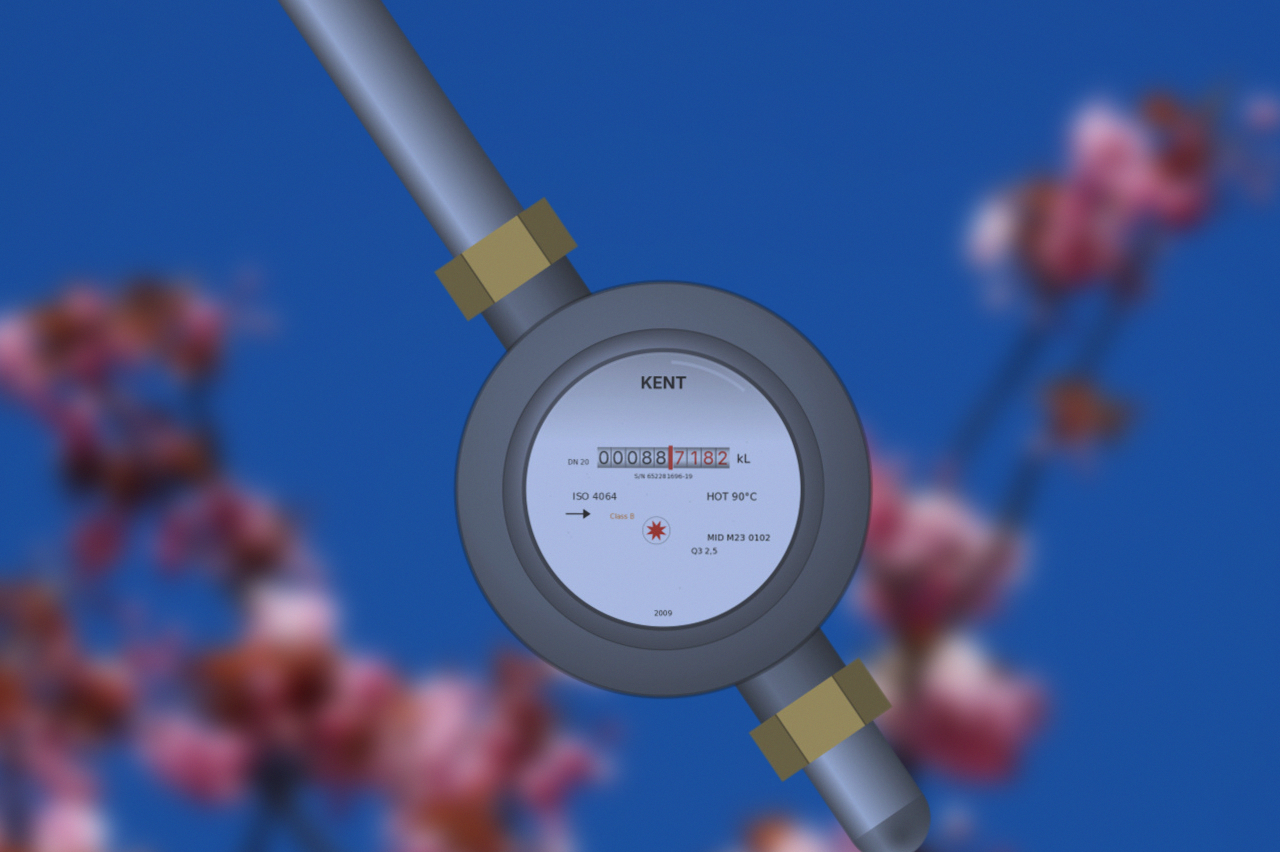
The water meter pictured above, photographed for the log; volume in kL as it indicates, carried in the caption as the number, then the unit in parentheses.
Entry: 88.7182 (kL)
